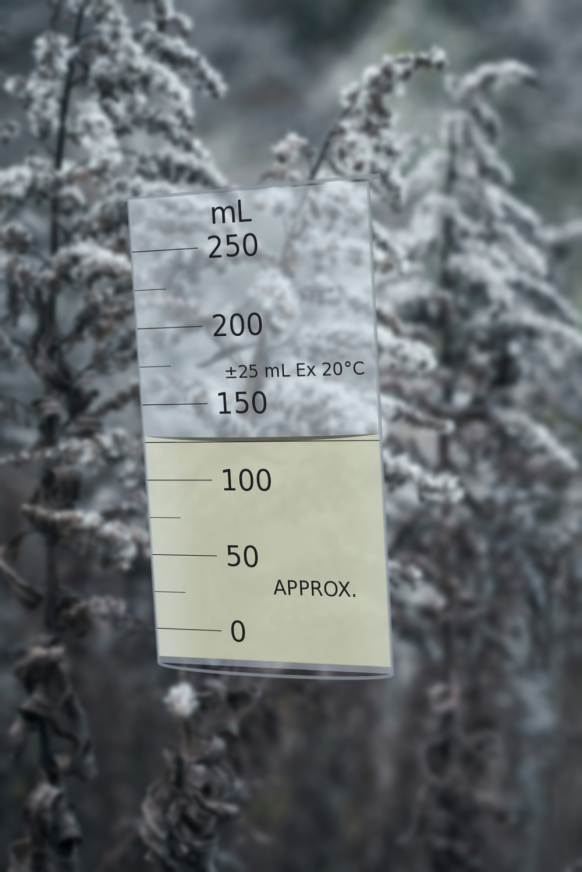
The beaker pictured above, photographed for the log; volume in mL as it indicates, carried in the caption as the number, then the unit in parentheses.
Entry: 125 (mL)
